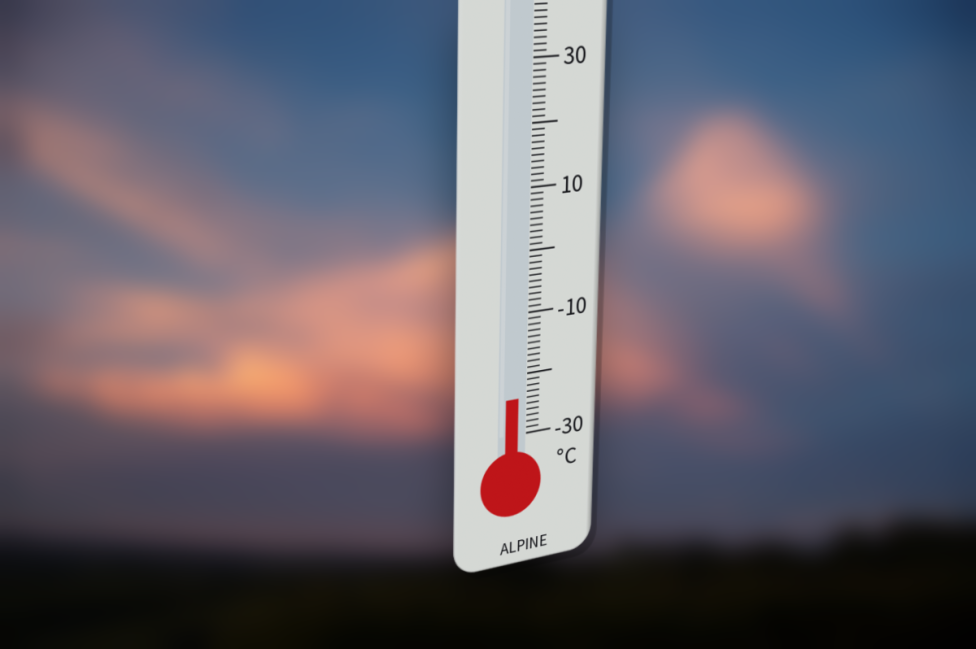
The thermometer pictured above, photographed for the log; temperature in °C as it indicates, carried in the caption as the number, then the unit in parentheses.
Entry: -24 (°C)
